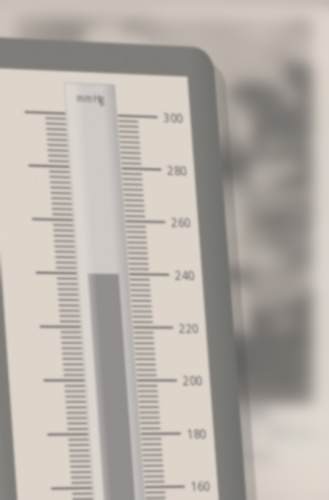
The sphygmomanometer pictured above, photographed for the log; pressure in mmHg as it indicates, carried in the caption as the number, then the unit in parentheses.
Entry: 240 (mmHg)
